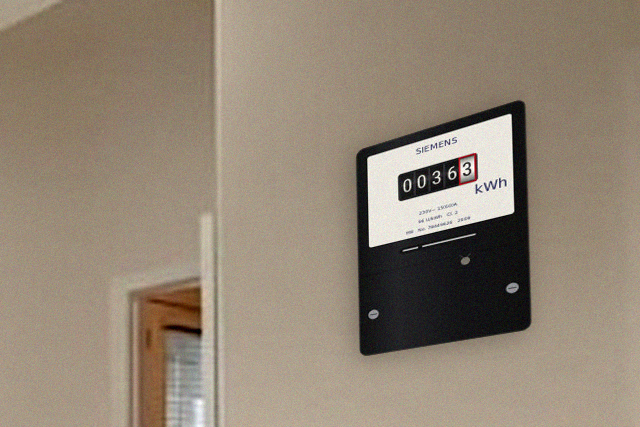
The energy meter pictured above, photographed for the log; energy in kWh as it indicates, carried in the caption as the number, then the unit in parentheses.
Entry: 36.3 (kWh)
